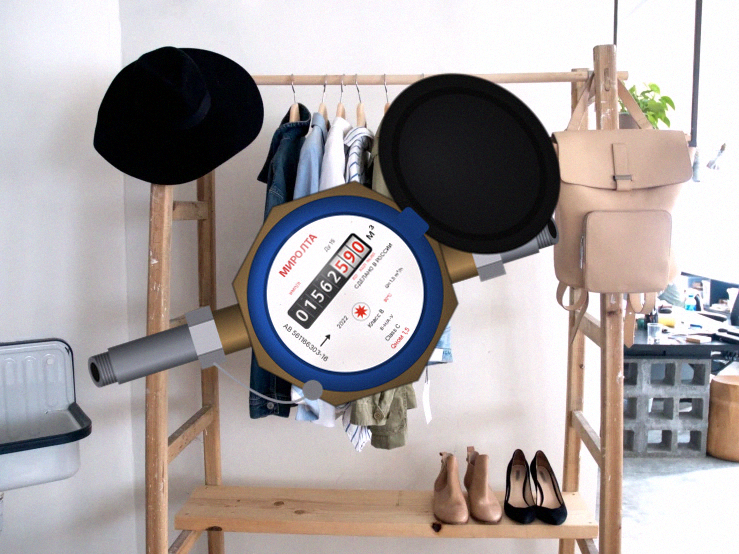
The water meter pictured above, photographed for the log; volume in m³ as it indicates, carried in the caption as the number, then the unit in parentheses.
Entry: 1562.590 (m³)
